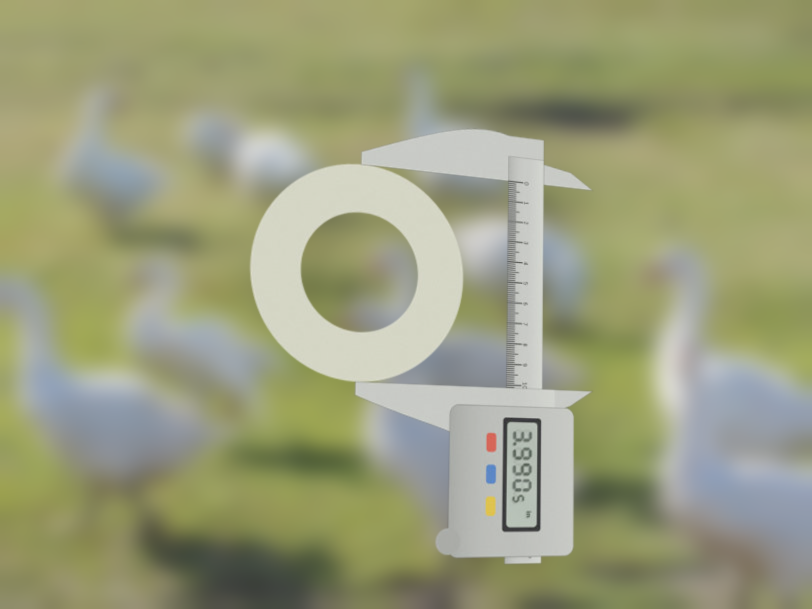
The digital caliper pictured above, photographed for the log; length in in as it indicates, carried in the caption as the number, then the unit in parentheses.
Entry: 3.9905 (in)
